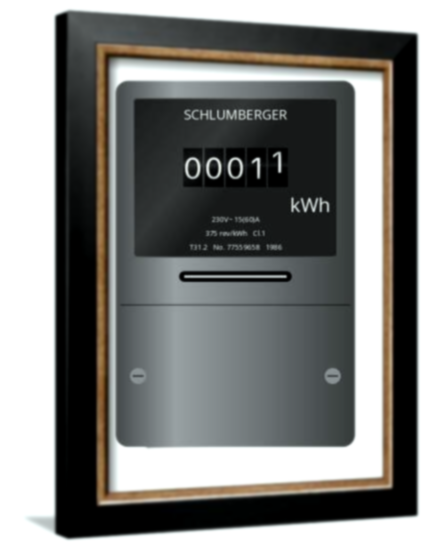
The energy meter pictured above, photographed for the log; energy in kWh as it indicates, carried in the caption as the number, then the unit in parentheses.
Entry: 11 (kWh)
